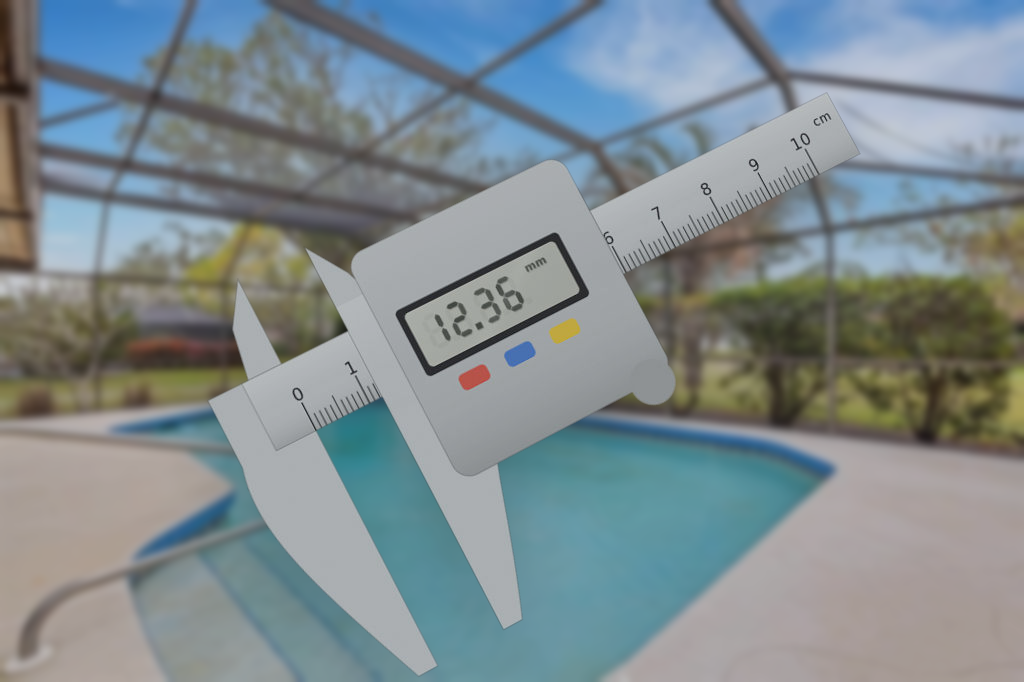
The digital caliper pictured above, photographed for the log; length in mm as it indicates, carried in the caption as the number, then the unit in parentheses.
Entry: 12.36 (mm)
